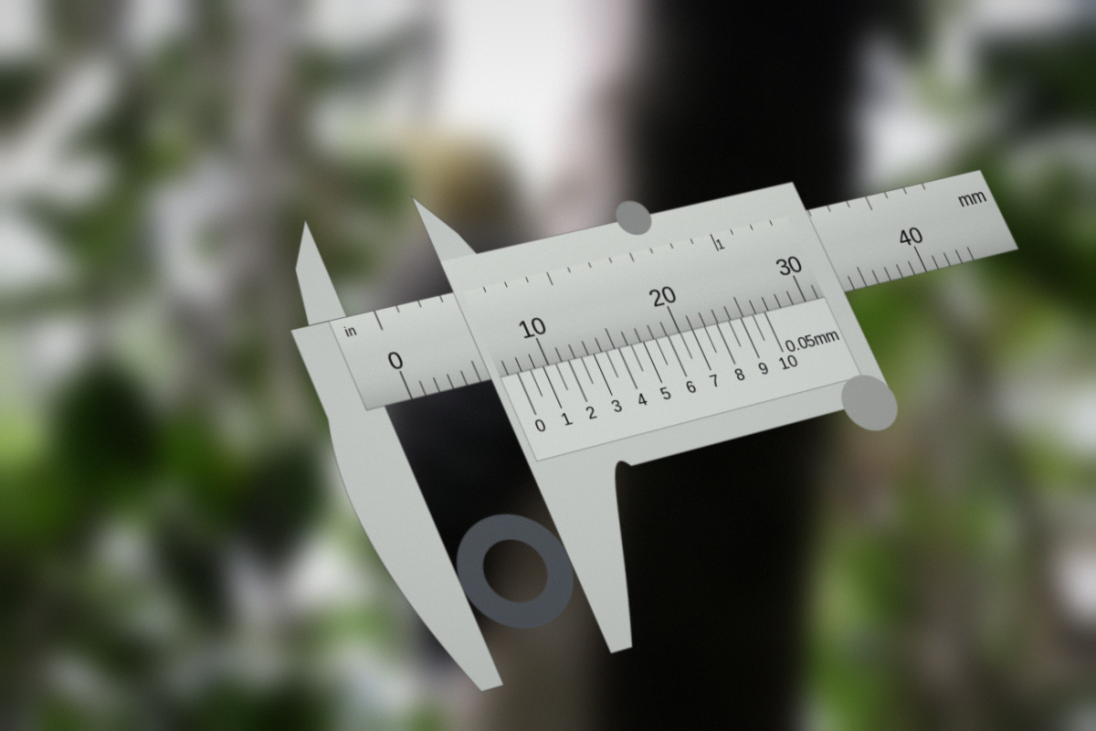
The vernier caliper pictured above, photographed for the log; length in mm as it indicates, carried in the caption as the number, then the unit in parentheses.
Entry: 7.7 (mm)
